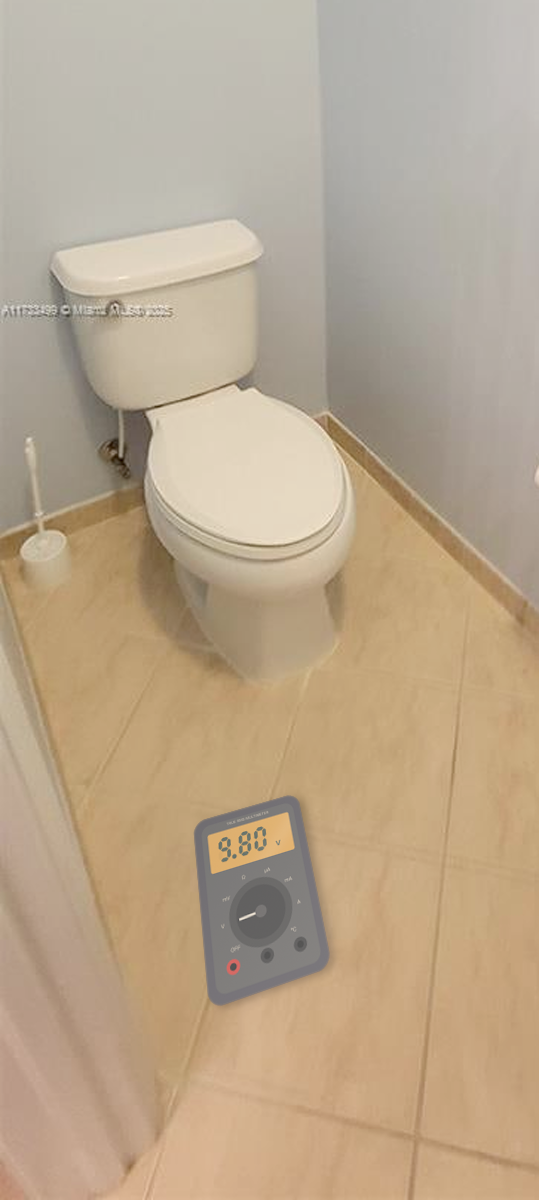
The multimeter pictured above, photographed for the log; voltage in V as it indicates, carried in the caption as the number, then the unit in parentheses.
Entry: 9.80 (V)
